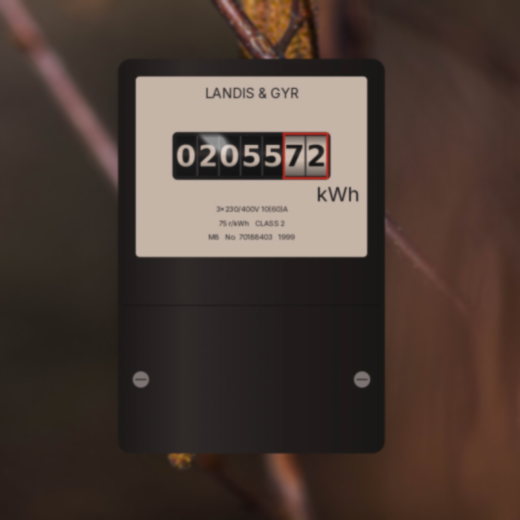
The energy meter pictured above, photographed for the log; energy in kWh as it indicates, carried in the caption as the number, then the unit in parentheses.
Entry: 2055.72 (kWh)
